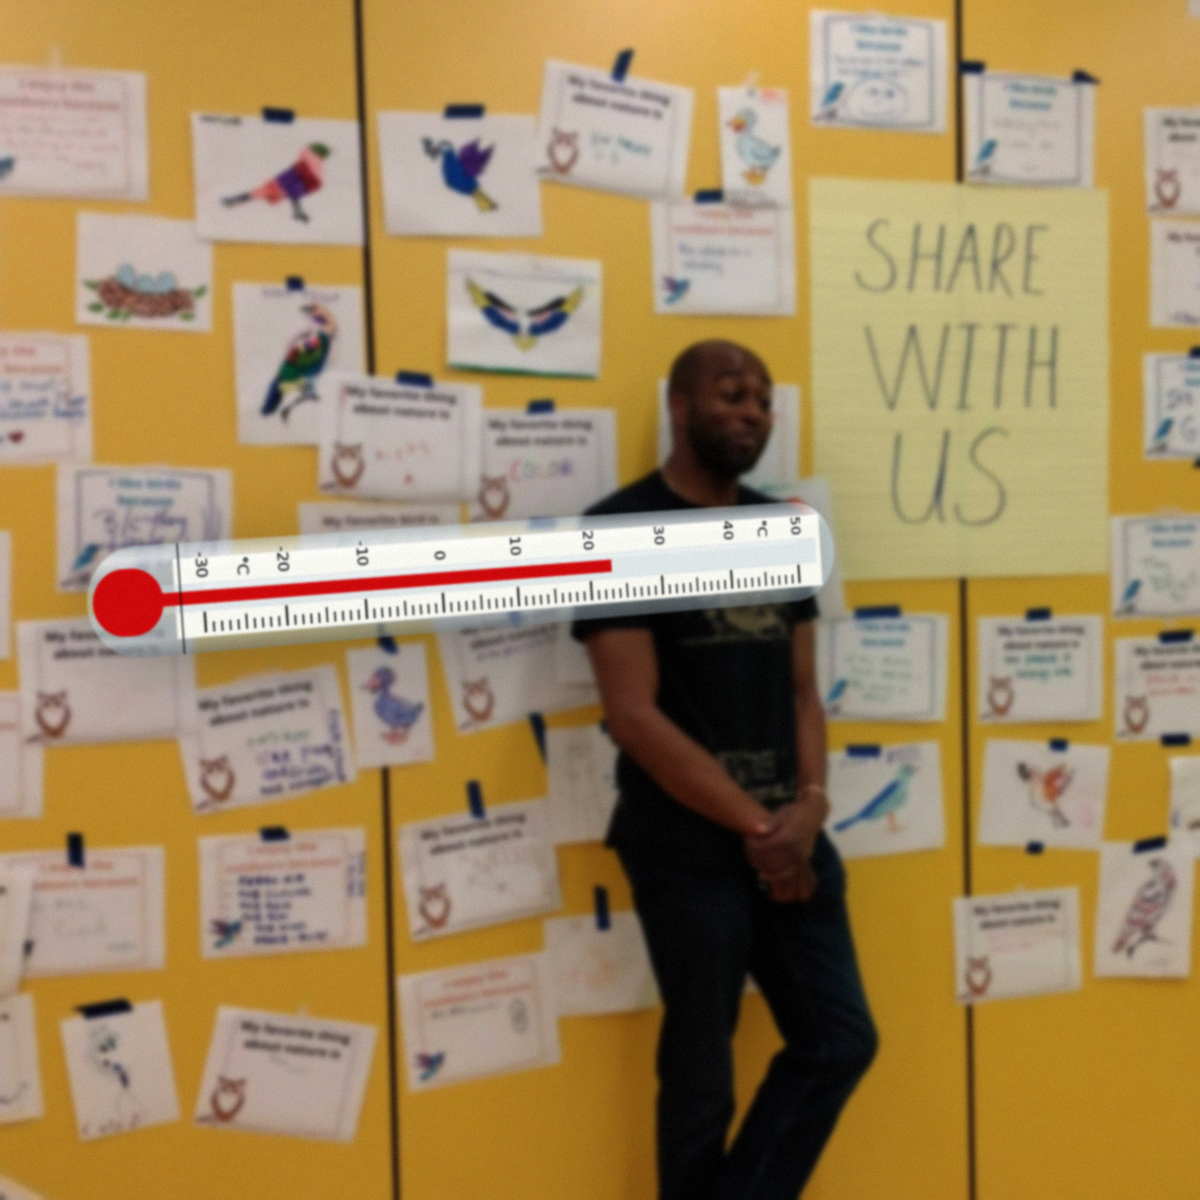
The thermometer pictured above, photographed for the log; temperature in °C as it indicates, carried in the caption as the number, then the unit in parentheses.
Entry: 23 (°C)
